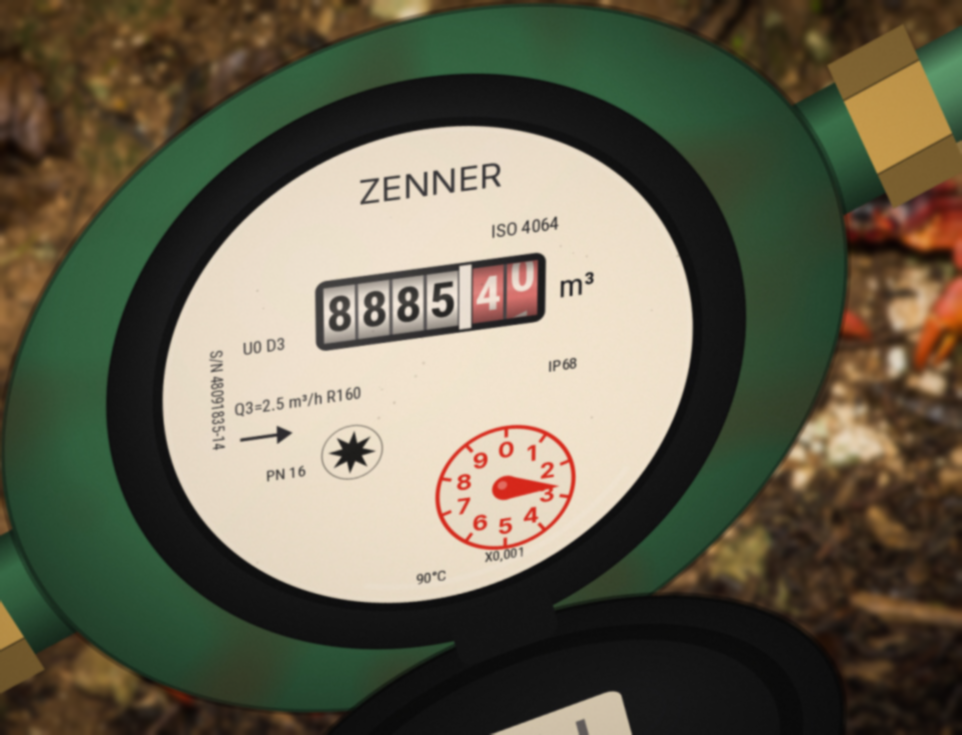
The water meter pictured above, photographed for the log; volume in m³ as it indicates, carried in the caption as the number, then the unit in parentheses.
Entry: 8885.402 (m³)
